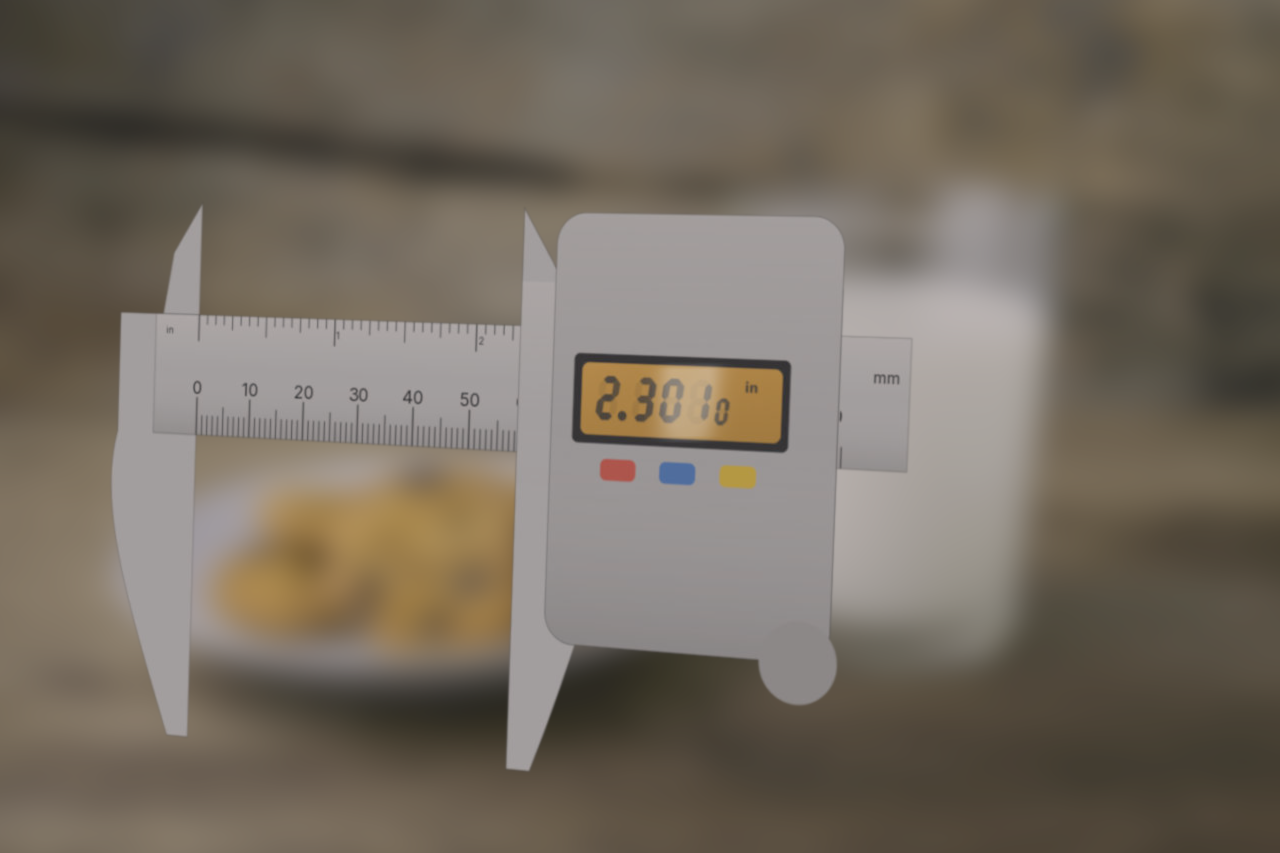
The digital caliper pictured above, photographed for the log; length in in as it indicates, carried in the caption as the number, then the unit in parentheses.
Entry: 2.3010 (in)
